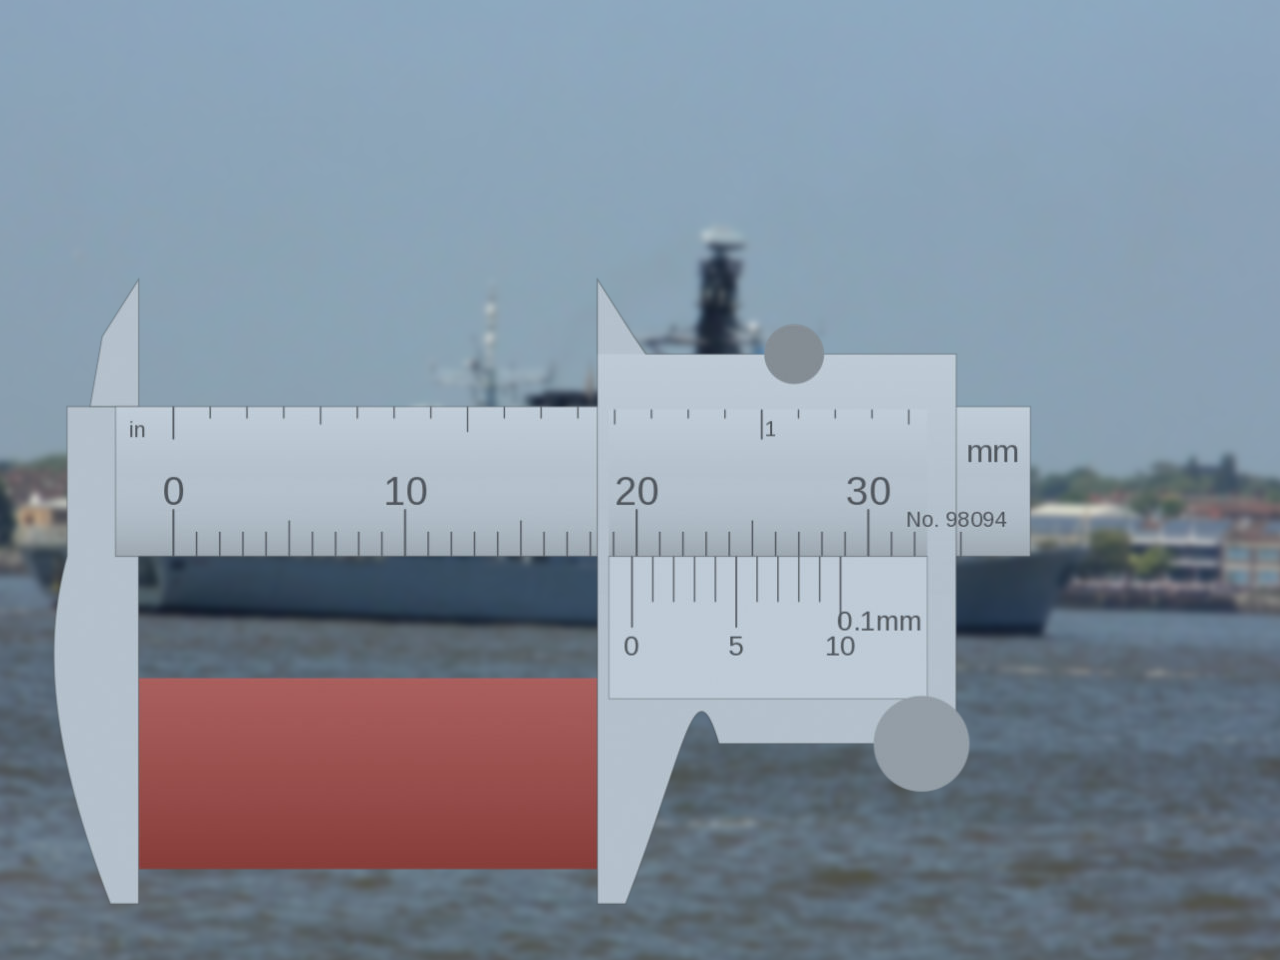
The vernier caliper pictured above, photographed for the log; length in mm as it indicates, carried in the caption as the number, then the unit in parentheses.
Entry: 19.8 (mm)
